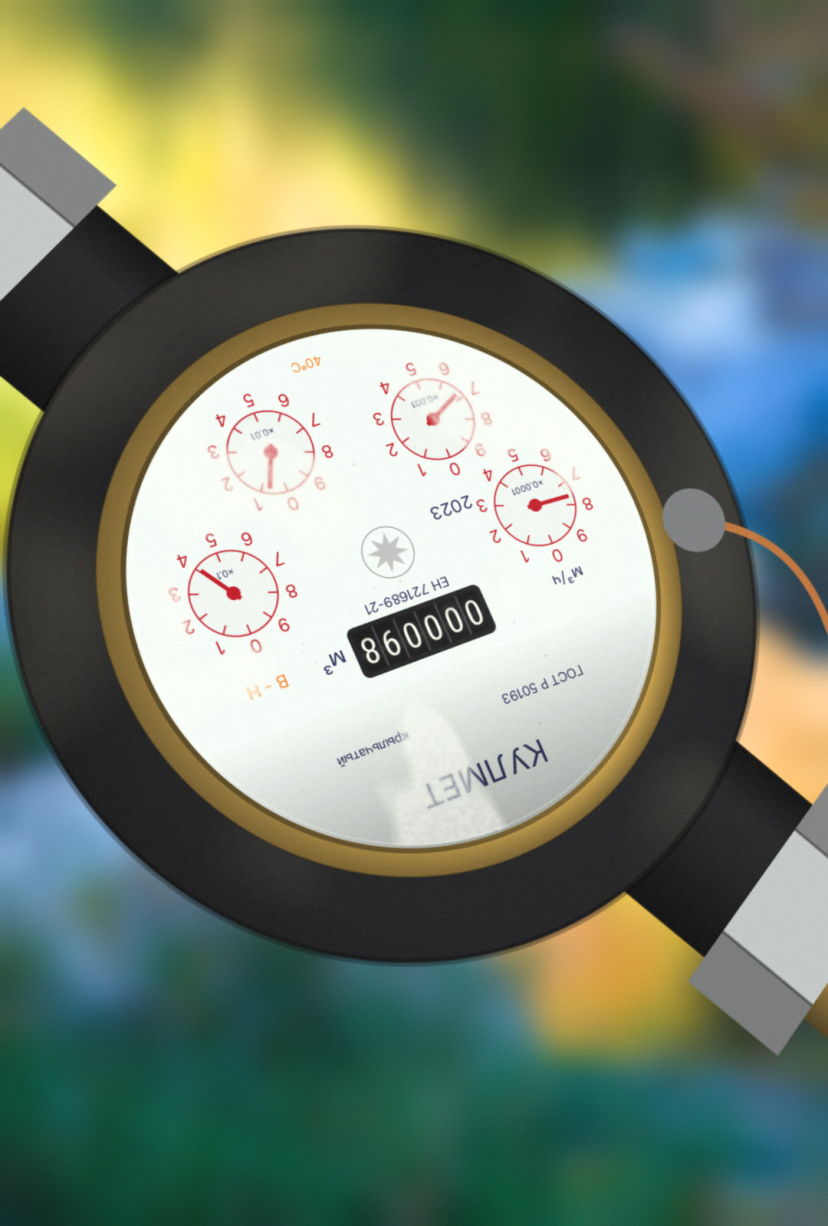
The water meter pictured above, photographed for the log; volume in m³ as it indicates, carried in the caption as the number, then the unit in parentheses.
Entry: 98.4067 (m³)
